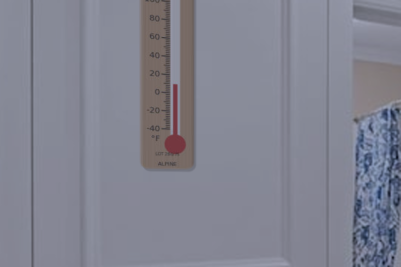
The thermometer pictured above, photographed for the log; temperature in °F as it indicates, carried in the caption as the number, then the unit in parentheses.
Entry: 10 (°F)
